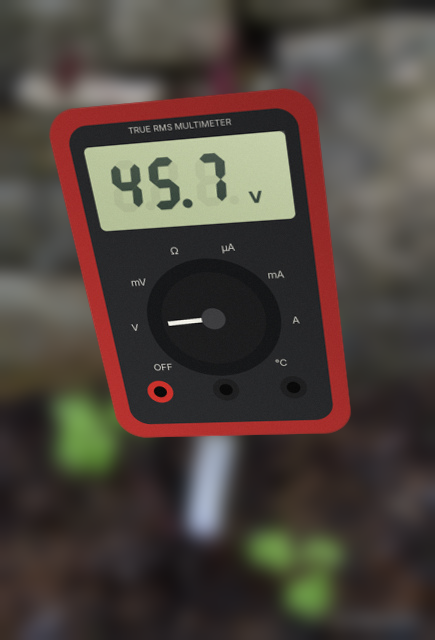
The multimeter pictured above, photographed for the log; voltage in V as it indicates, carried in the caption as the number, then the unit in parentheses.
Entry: 45.7 (V)
